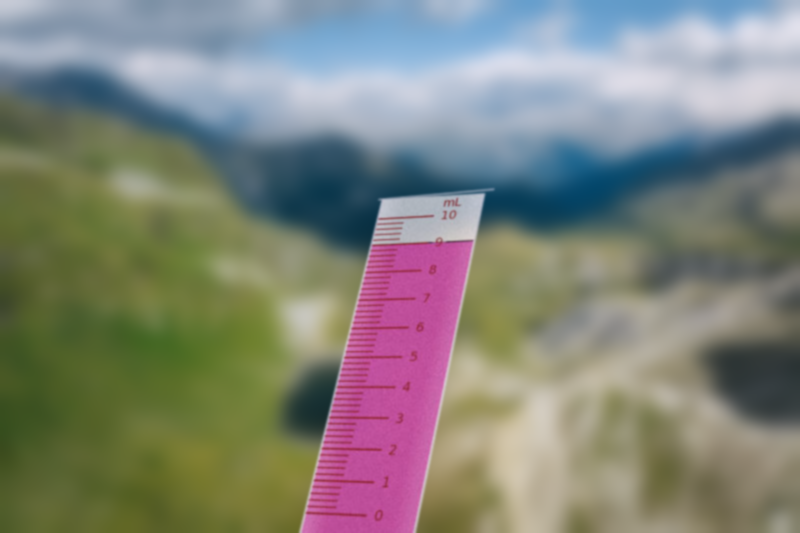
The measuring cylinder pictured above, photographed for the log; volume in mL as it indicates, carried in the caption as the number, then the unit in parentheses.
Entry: 9 (mL)
